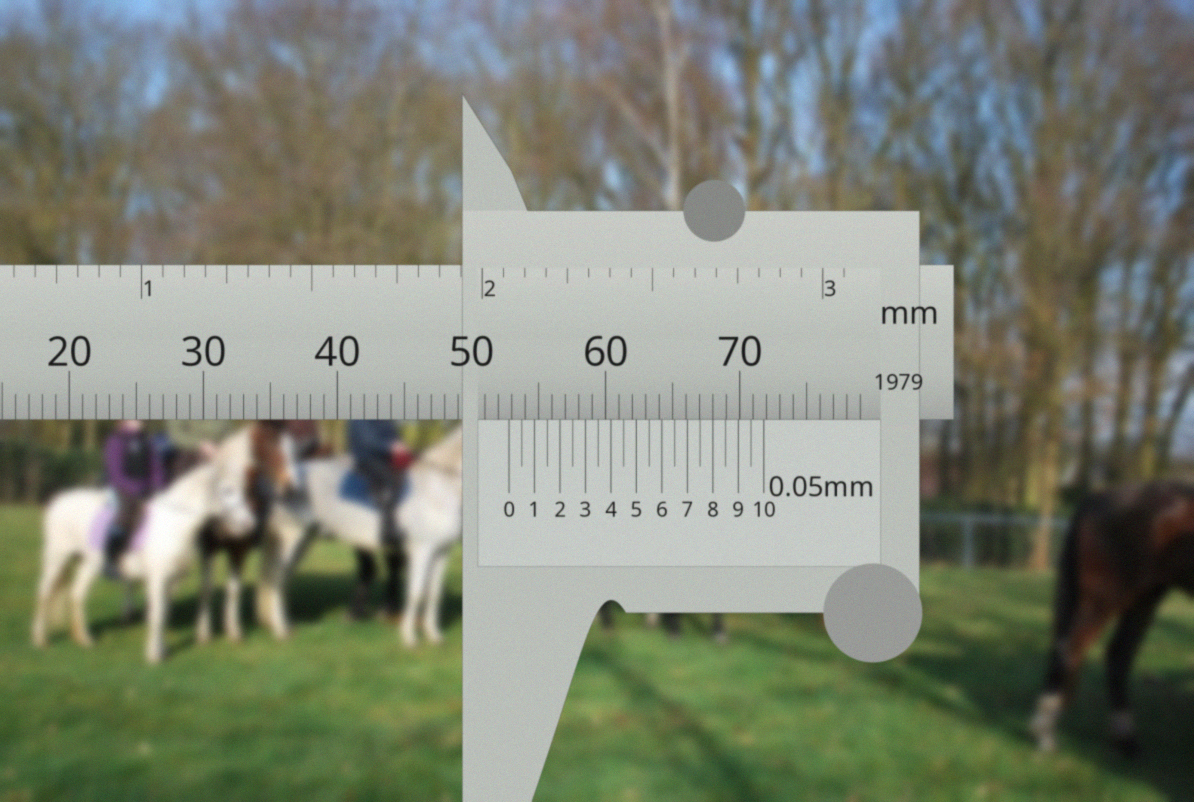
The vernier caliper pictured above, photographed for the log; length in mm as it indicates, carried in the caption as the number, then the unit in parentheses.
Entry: 52.8 (mm)
